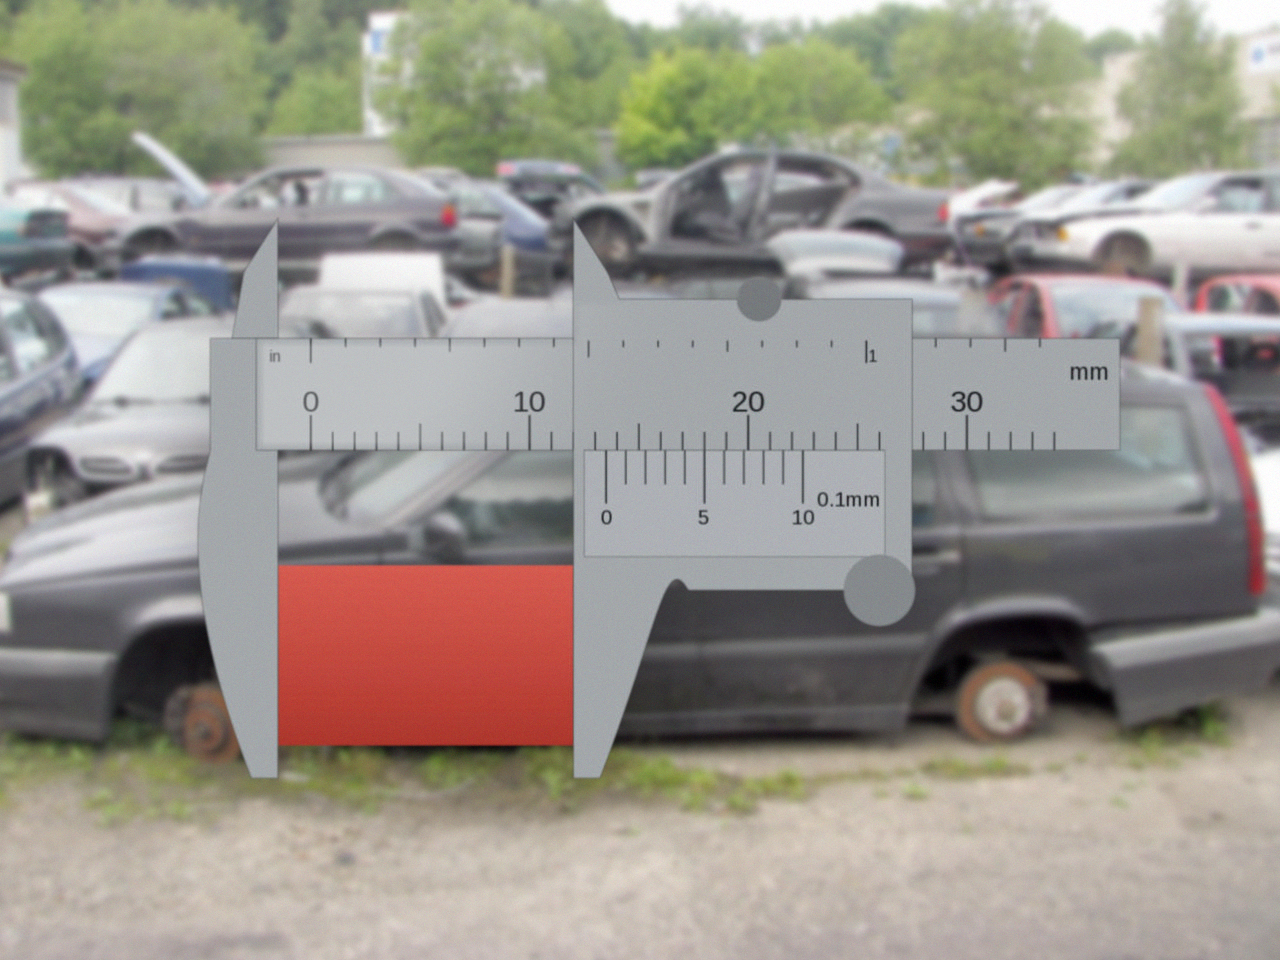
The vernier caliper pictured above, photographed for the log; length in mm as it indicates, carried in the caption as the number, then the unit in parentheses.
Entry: 13.5 (mm)
